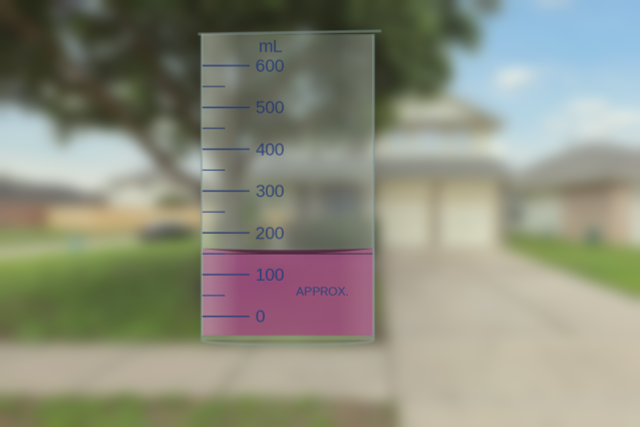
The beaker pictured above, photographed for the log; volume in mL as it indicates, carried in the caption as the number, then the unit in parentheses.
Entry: 150 (mL)
